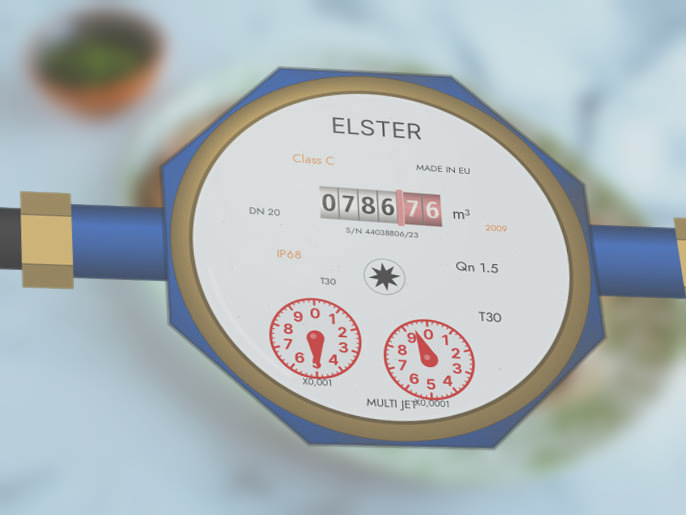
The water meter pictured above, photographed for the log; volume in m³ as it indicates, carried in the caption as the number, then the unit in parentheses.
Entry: 786.7649 (m³)
